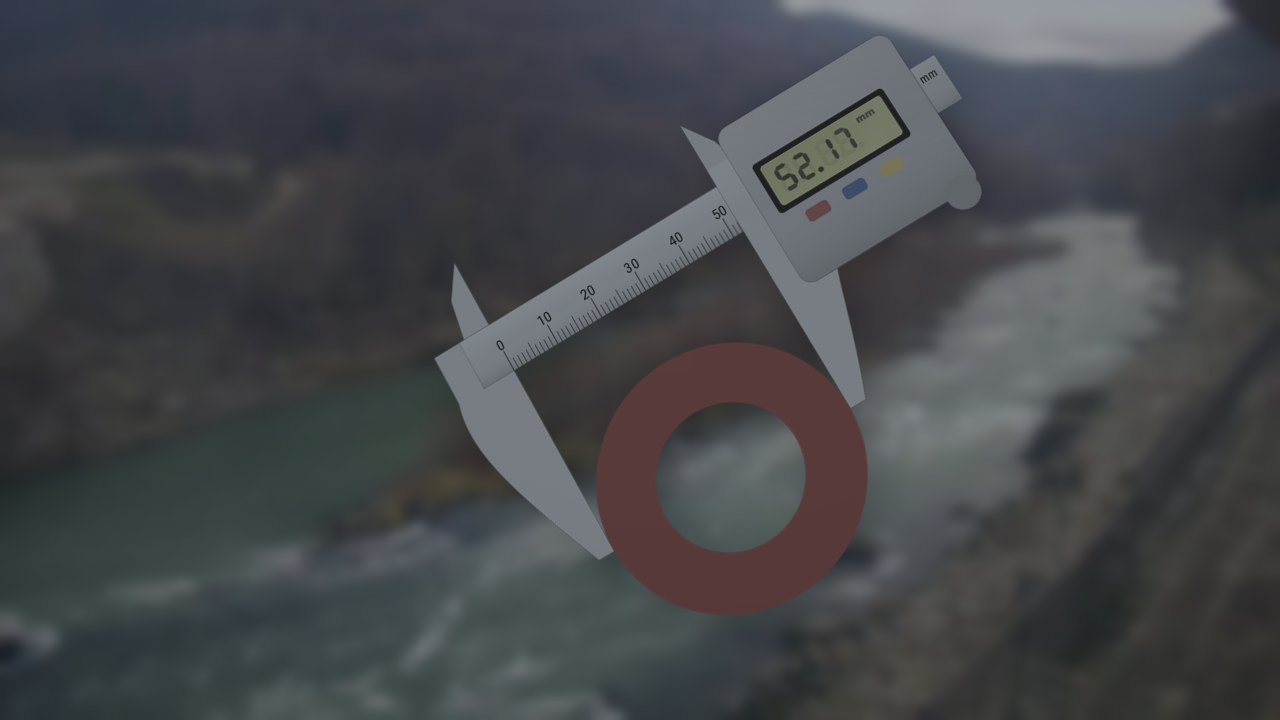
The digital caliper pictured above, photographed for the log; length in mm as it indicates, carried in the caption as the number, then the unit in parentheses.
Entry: 52.17 (mm)
